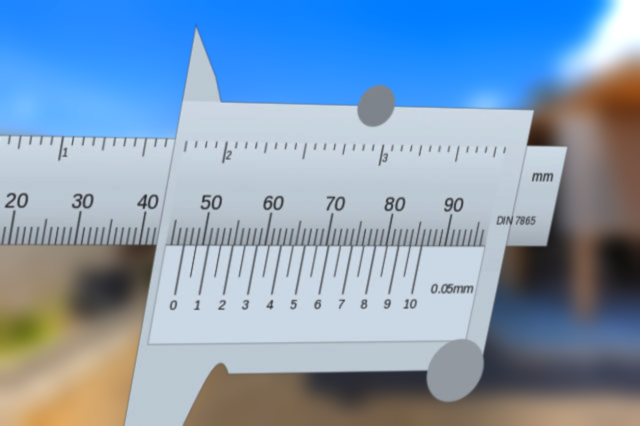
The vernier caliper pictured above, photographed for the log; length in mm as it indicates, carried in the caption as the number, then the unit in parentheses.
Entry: 47.0 (mm)
